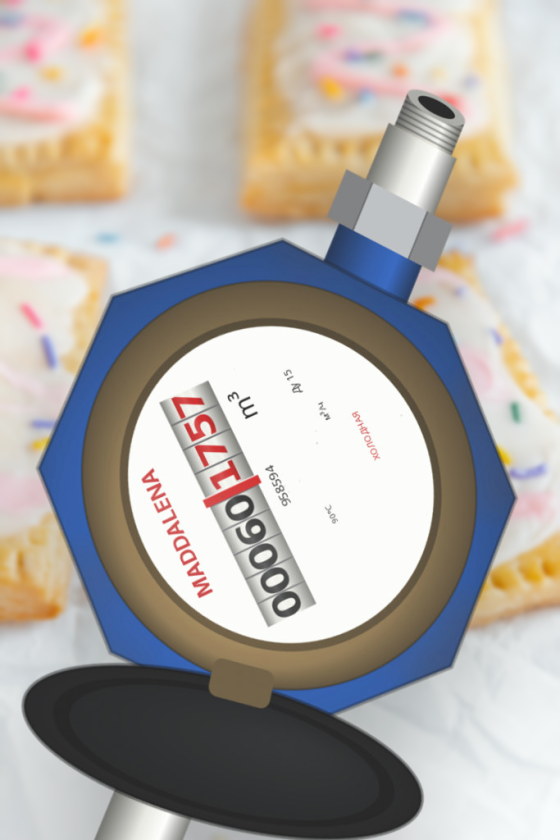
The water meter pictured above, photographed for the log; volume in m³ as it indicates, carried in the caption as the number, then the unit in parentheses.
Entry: 60.1757 (m³)
